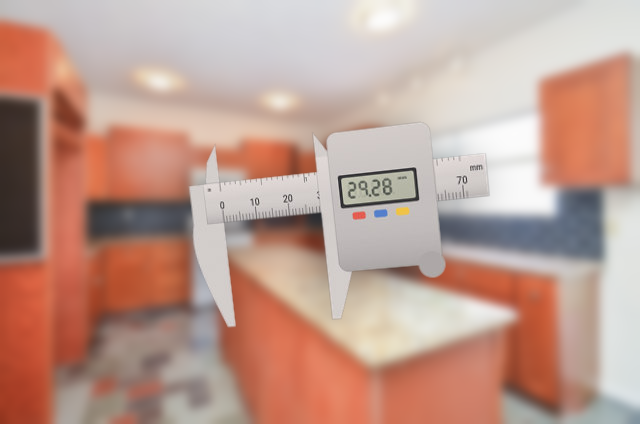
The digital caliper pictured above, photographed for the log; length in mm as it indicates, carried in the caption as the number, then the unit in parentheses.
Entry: 29.28 (mm)
